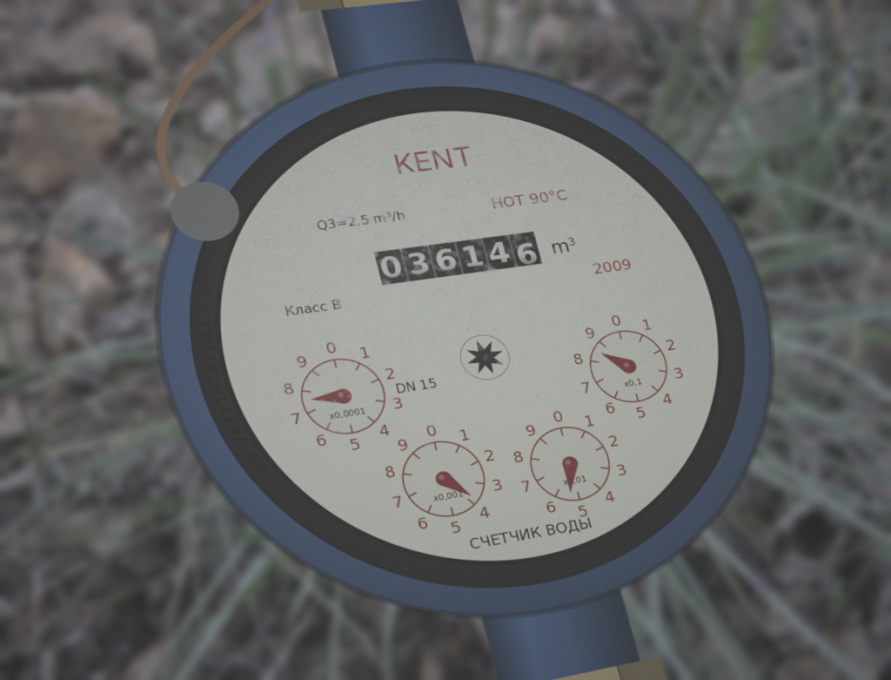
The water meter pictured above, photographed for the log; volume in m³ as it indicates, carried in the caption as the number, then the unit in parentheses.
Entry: 36145.8537 (m³)
